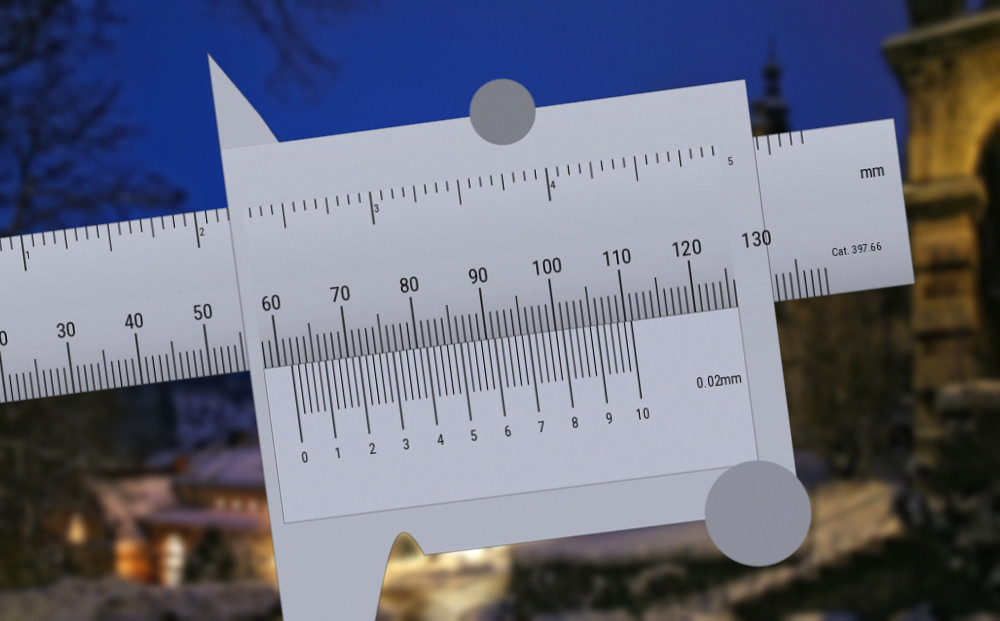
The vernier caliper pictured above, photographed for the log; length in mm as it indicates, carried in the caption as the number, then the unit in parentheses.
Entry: 61.8 (mm)
